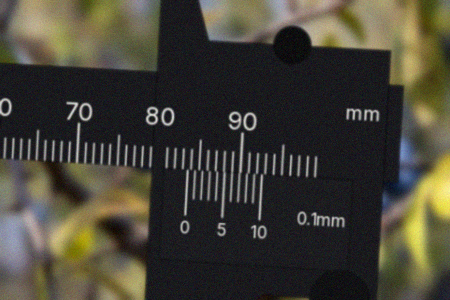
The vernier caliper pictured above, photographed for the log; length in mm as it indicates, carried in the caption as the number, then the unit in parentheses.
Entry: 83.6 (mm)
